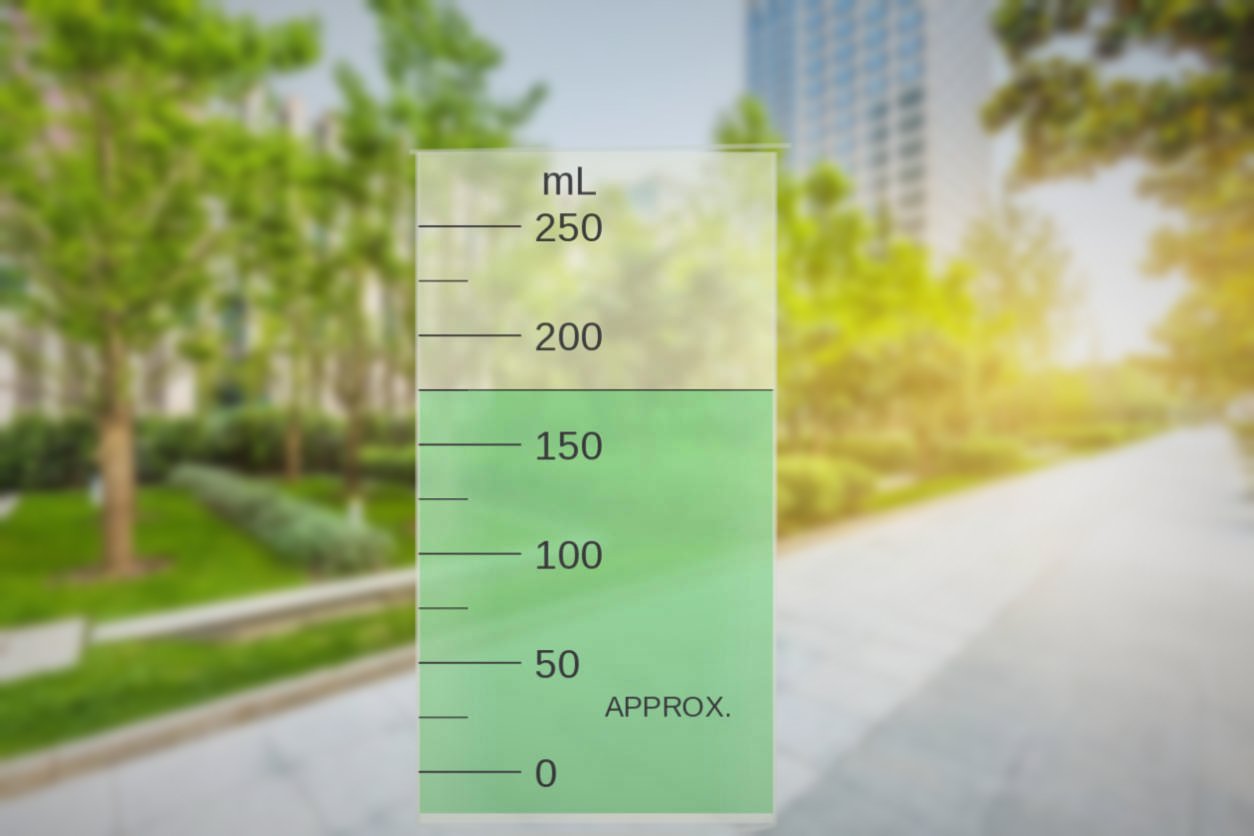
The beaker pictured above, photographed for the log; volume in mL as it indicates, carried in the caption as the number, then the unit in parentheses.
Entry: 175 (mL)
